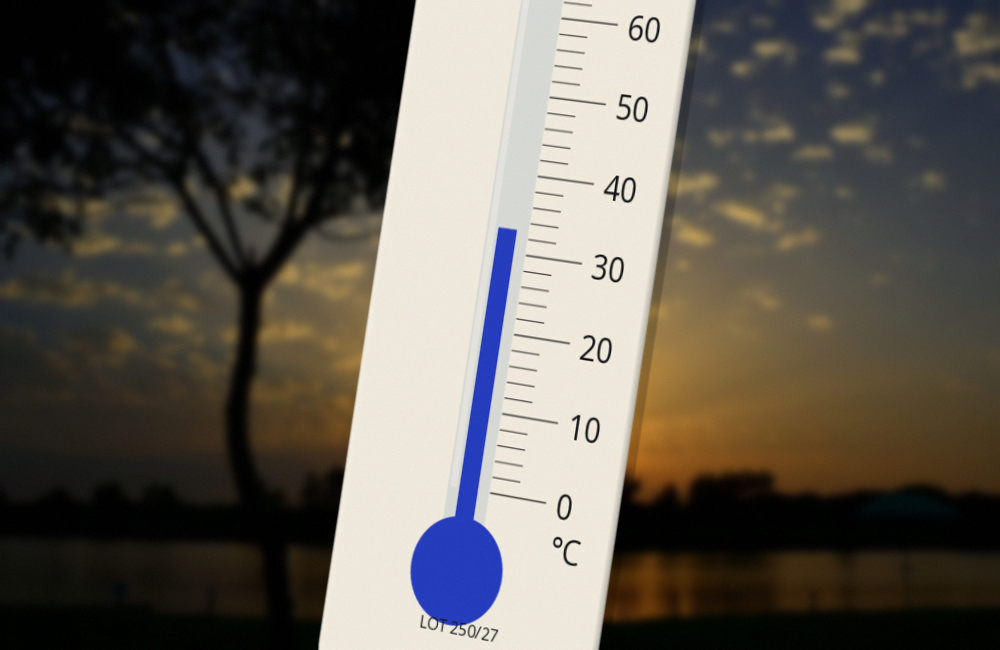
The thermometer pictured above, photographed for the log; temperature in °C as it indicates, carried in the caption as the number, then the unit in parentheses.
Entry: 33 (°C)
